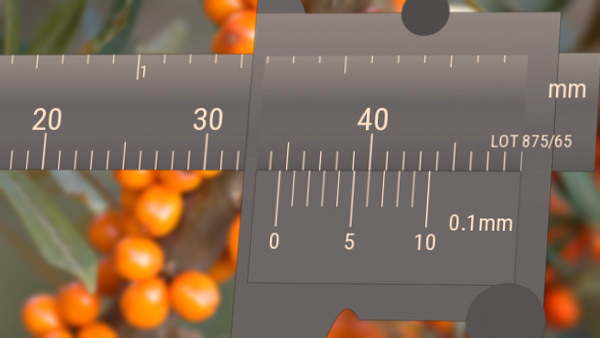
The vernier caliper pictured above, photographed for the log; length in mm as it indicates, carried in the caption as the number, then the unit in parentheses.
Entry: 34.6 (mm)
